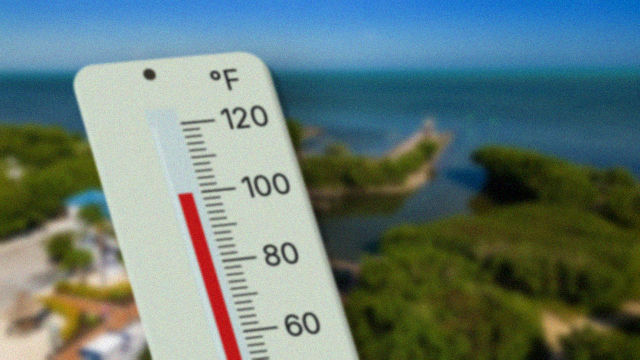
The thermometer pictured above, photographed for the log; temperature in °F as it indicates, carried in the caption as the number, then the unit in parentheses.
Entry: 100 (°F)
